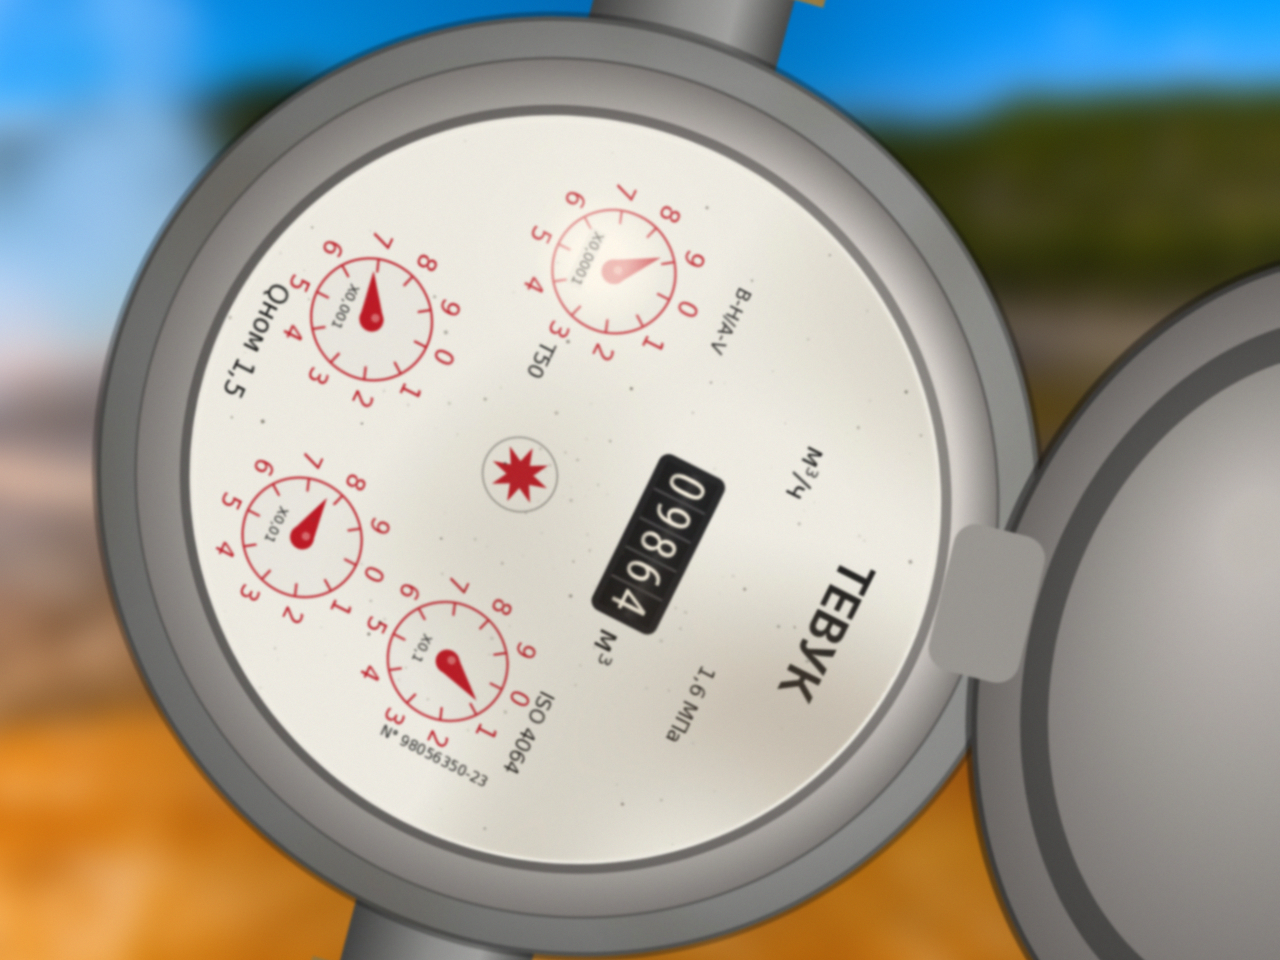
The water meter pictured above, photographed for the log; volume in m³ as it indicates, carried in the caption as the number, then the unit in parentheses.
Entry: 9864.0768 (m³)
